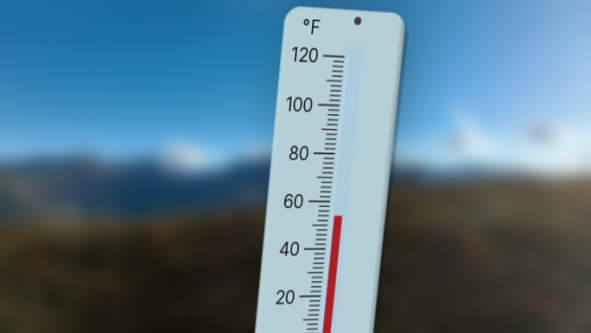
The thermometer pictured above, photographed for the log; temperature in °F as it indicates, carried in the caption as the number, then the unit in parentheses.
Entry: 54 (°F)
